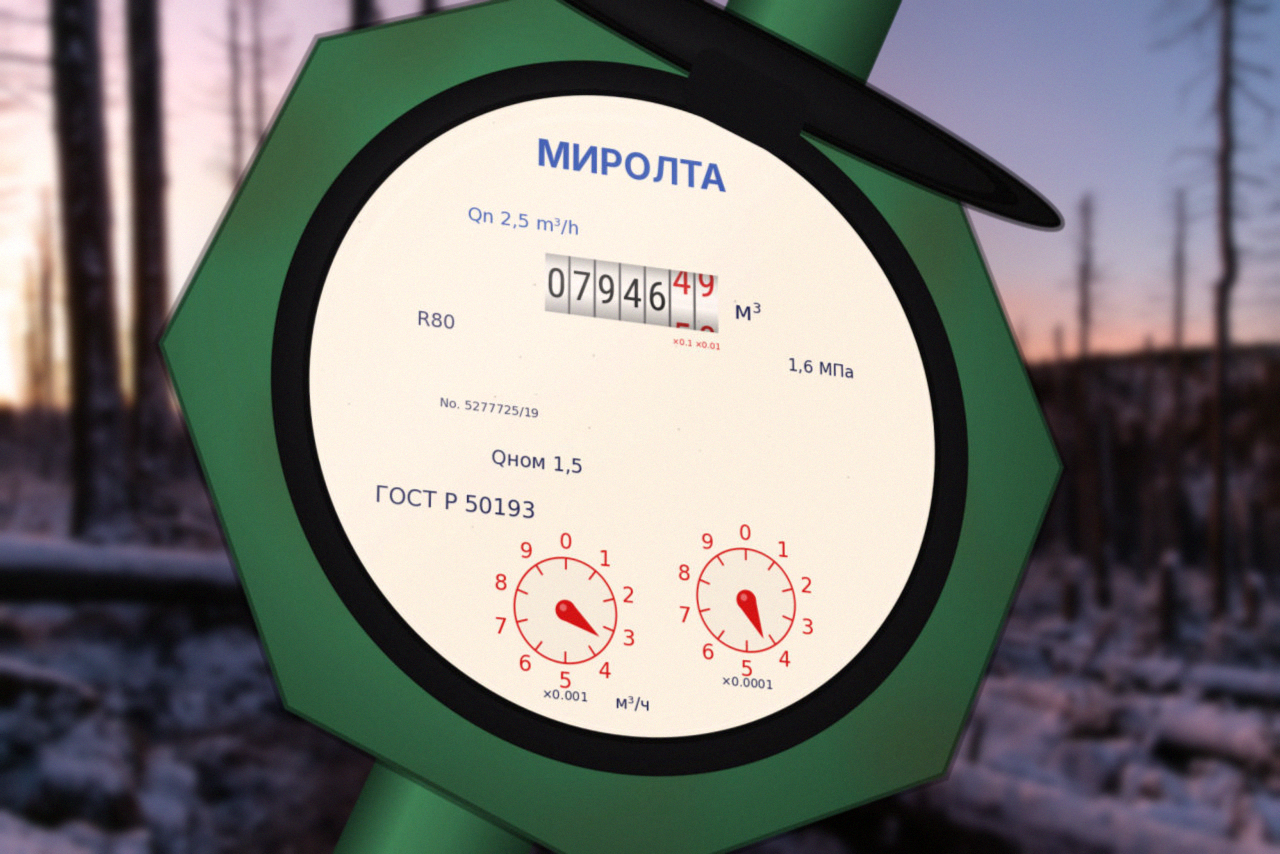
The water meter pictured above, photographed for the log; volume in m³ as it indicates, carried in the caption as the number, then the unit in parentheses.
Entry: 7946.4934 (m³)
